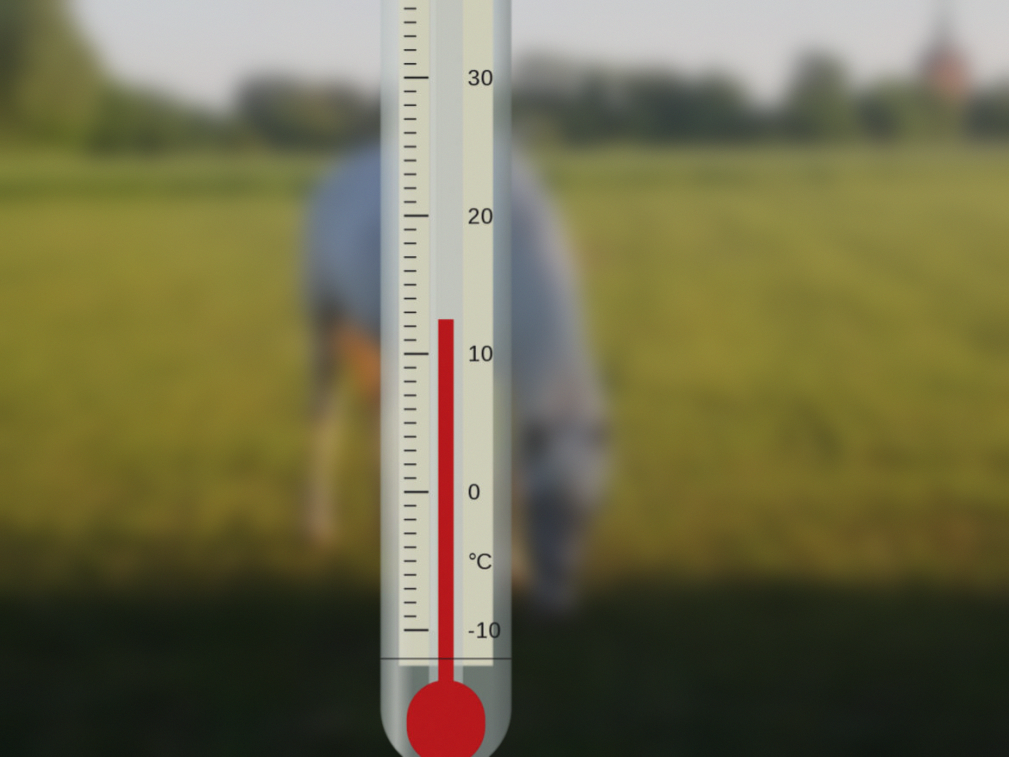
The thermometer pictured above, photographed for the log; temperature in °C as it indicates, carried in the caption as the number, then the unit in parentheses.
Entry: 12.5 (°C)
